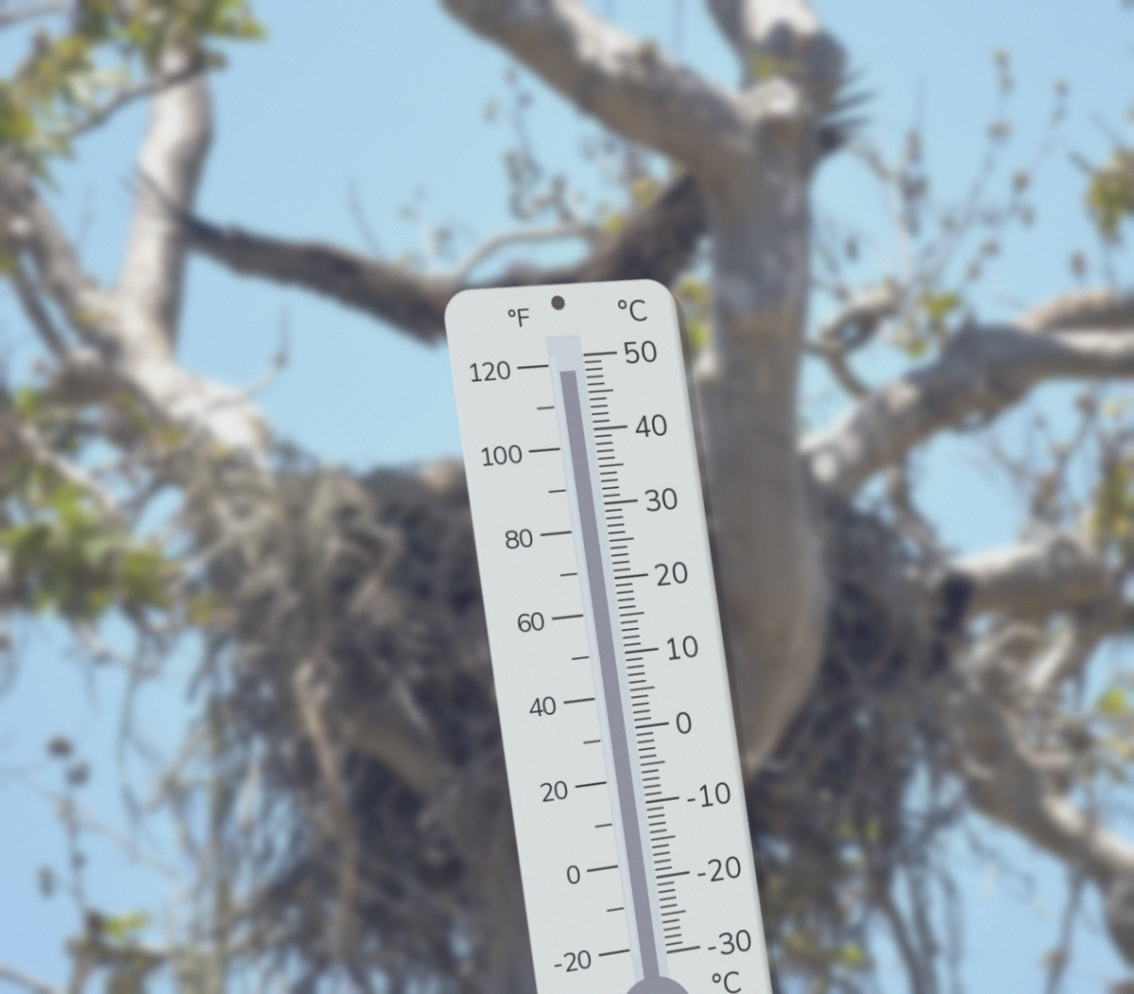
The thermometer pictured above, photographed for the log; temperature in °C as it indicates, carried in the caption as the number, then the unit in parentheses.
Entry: 48 (°C)
